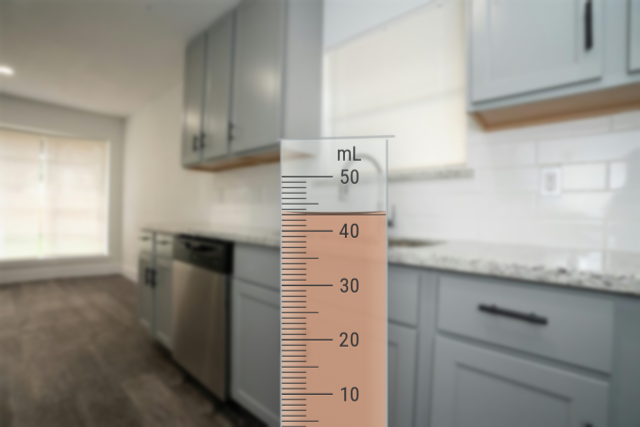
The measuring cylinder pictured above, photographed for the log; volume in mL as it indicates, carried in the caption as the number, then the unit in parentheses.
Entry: 43 (mL)
